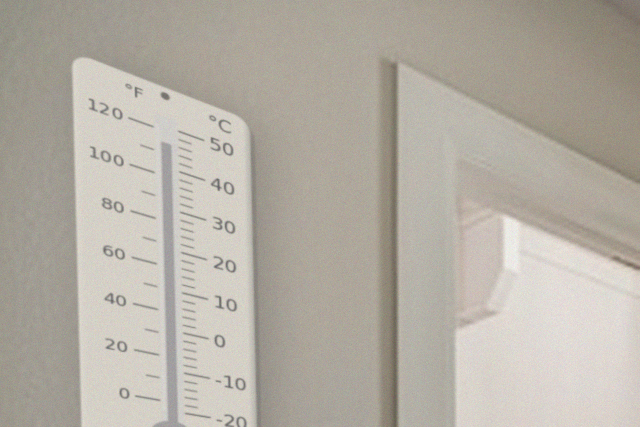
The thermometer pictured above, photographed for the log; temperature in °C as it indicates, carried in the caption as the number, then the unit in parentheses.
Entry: 46 (°C)
